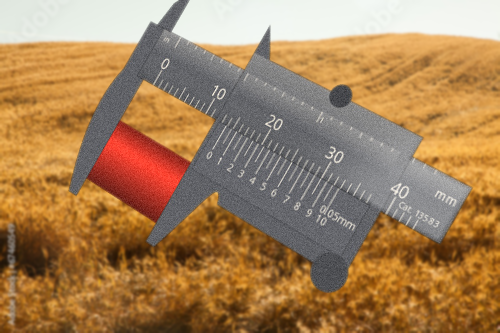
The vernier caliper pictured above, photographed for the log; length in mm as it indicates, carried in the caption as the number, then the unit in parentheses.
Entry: 13.8 (mm)
